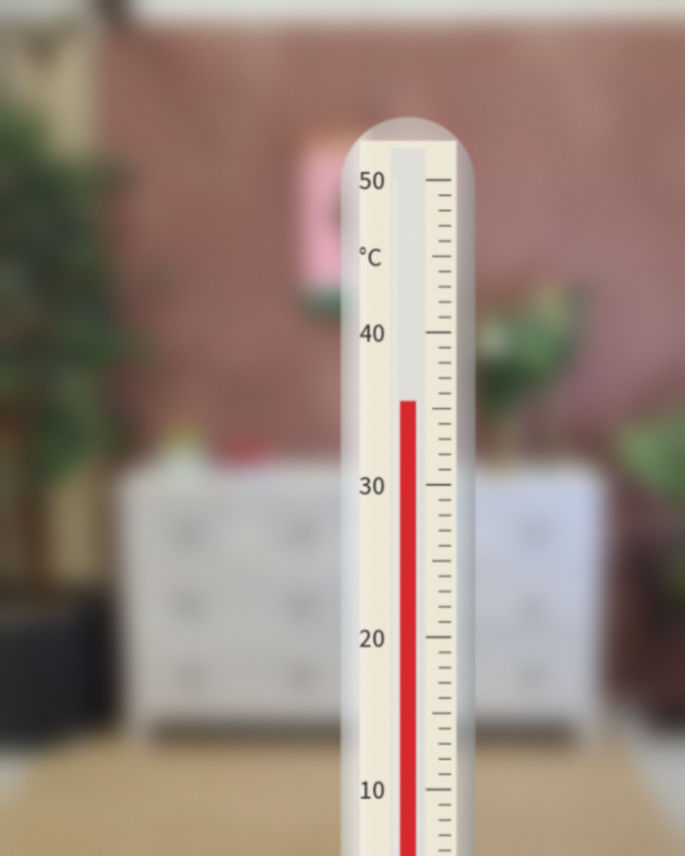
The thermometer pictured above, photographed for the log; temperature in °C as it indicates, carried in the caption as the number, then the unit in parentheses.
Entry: 35.5 (°C)
